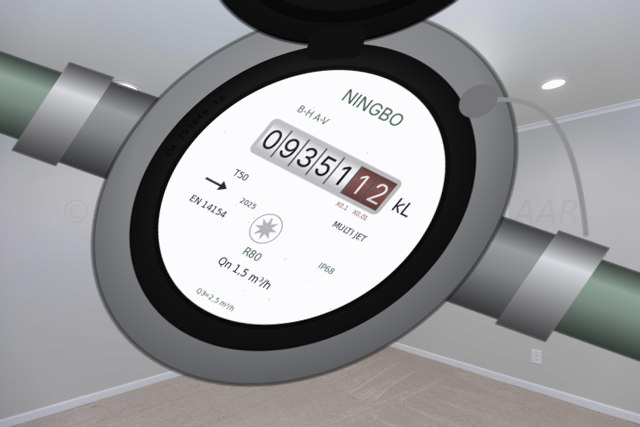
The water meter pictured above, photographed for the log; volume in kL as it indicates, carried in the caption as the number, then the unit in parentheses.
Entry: 9351.12 (kL)
